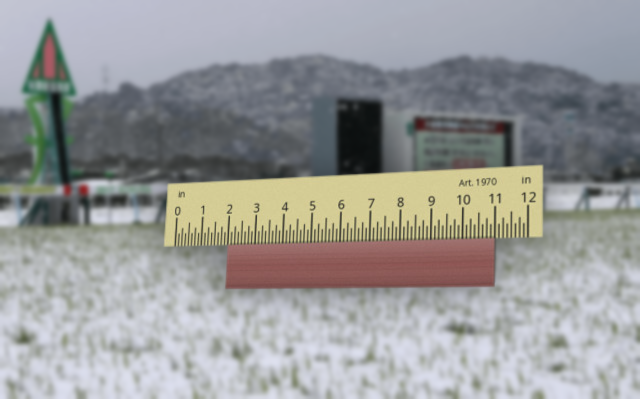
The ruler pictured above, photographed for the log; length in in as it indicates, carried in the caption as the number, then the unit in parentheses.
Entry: 9 (in)
